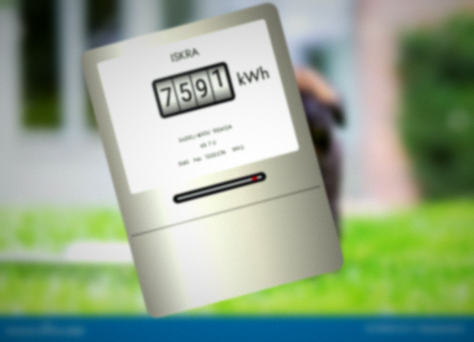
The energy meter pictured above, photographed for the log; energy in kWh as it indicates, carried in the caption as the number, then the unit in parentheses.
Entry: 7591 (kWh)
